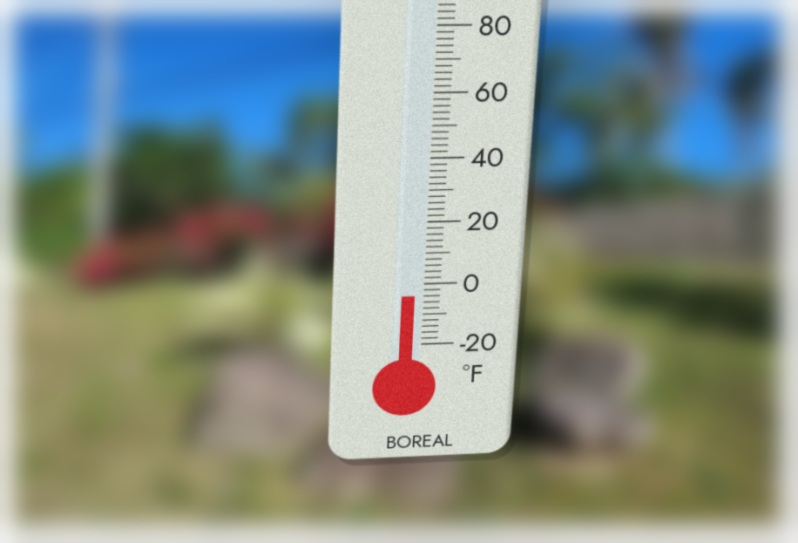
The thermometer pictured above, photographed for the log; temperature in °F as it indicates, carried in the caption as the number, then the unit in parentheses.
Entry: -4 (°F)
